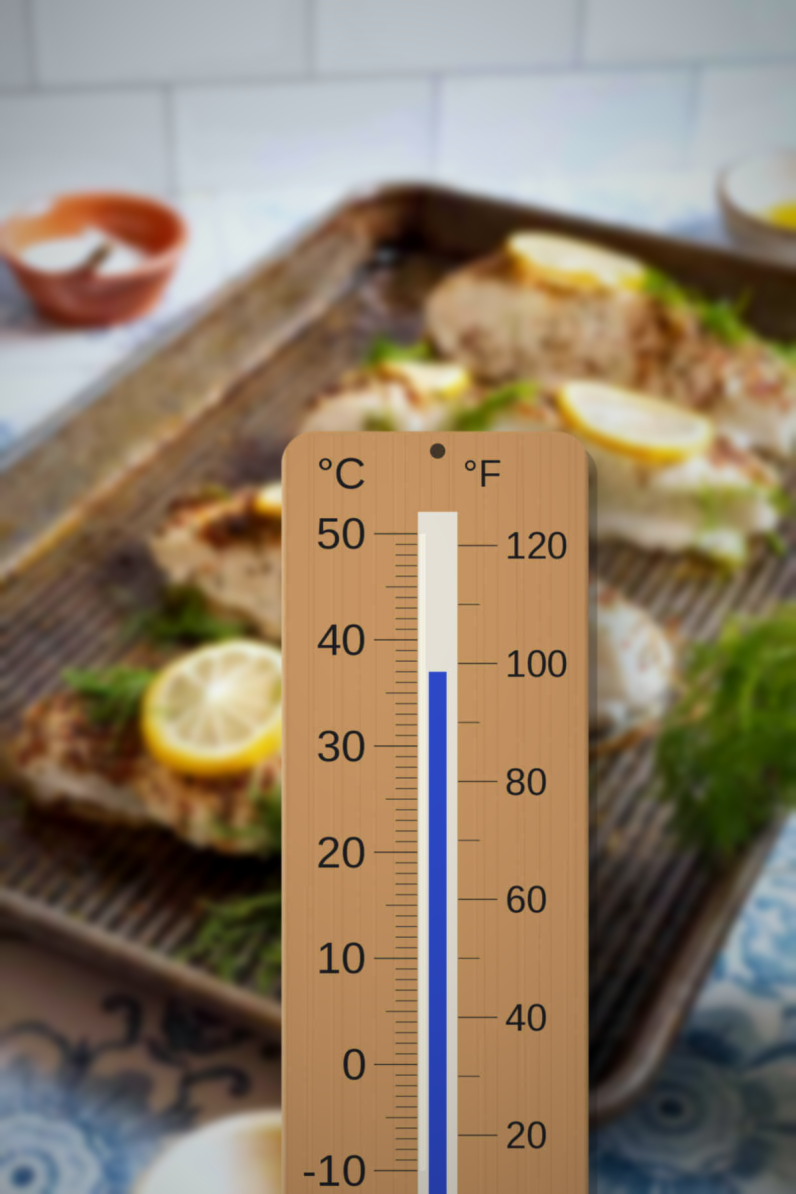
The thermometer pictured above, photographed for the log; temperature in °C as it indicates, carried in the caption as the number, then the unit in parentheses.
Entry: 37 (°C)
